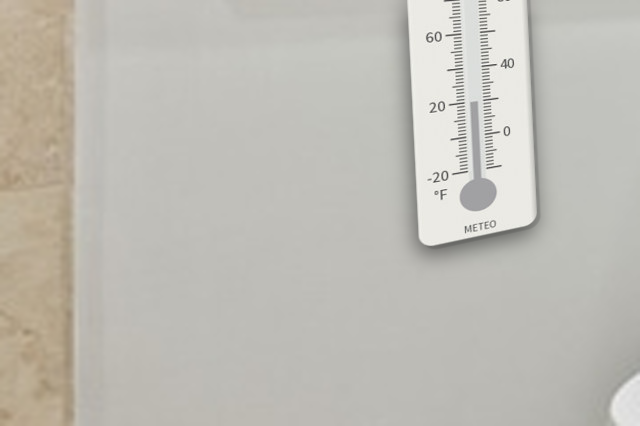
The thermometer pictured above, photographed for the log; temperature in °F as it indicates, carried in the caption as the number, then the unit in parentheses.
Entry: 20 (°F)
